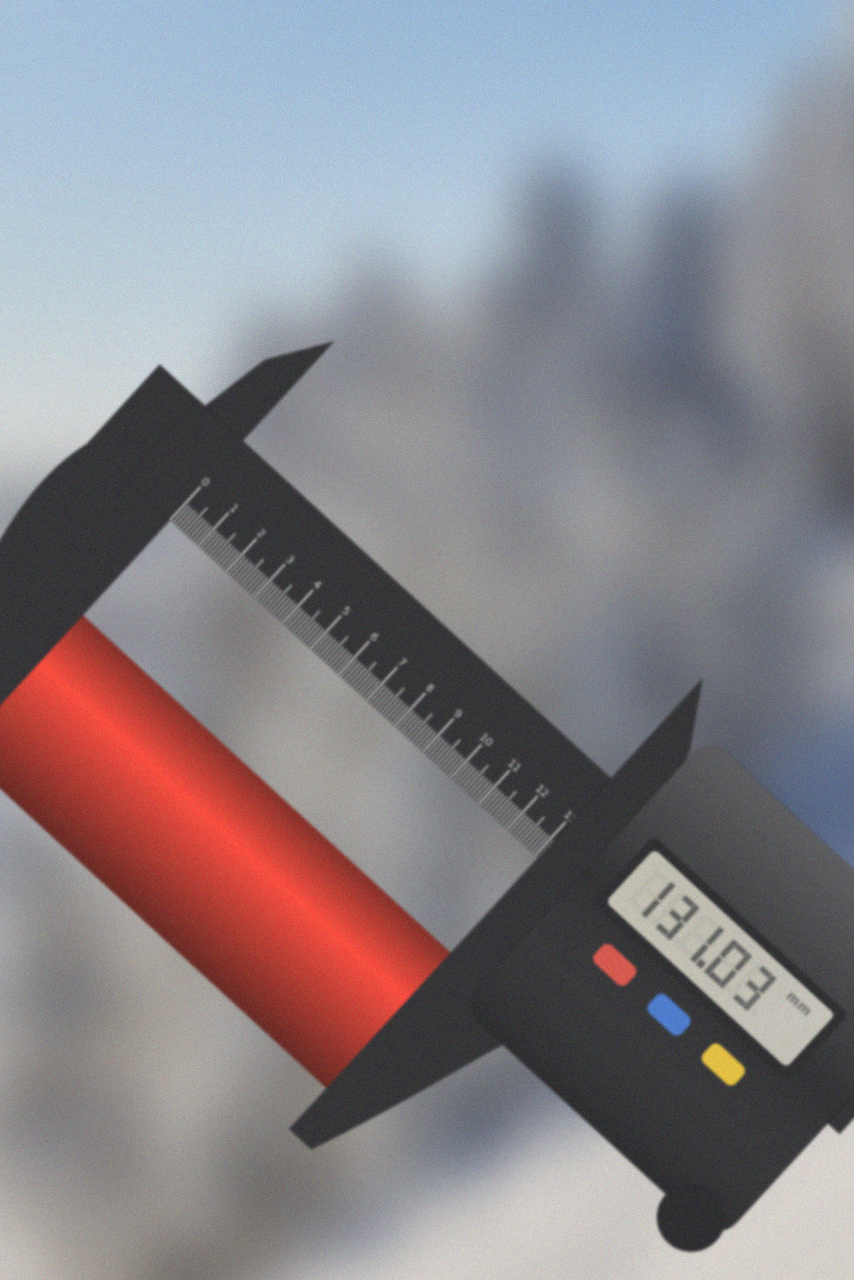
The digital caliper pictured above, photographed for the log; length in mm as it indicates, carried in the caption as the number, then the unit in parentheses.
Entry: 131.03 (mm)
